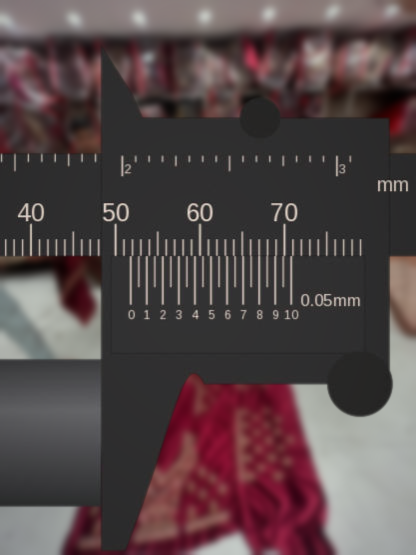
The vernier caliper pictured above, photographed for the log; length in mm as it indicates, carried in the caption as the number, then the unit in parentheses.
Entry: 51.8 (mm)
